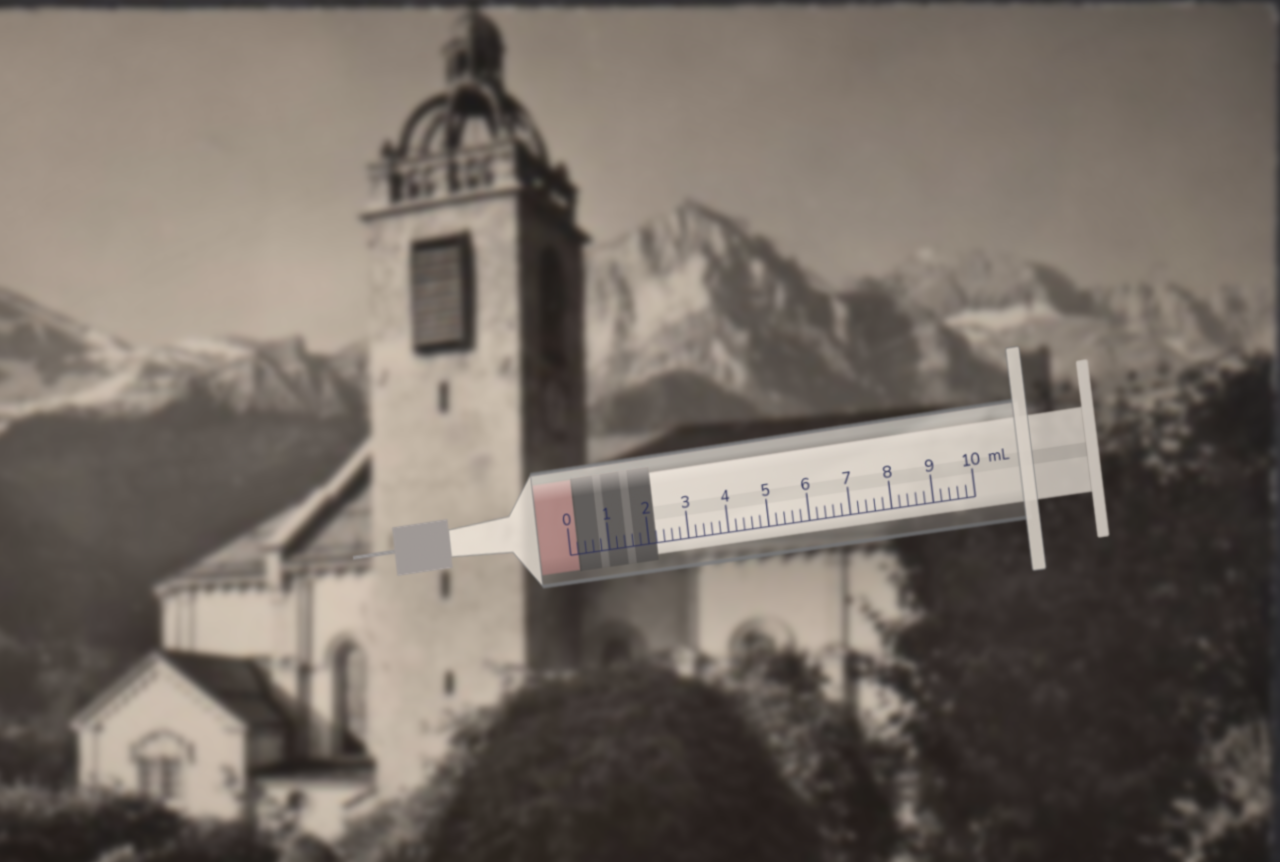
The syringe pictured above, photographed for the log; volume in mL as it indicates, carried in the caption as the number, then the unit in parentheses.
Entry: 0.2 (mL)
